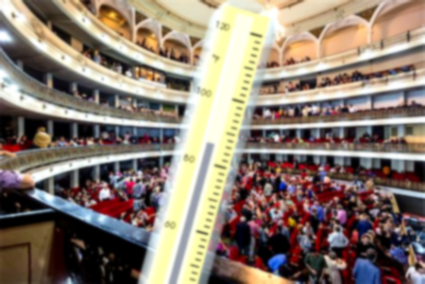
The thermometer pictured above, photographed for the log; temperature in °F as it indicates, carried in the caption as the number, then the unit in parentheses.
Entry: 86 (°F)
